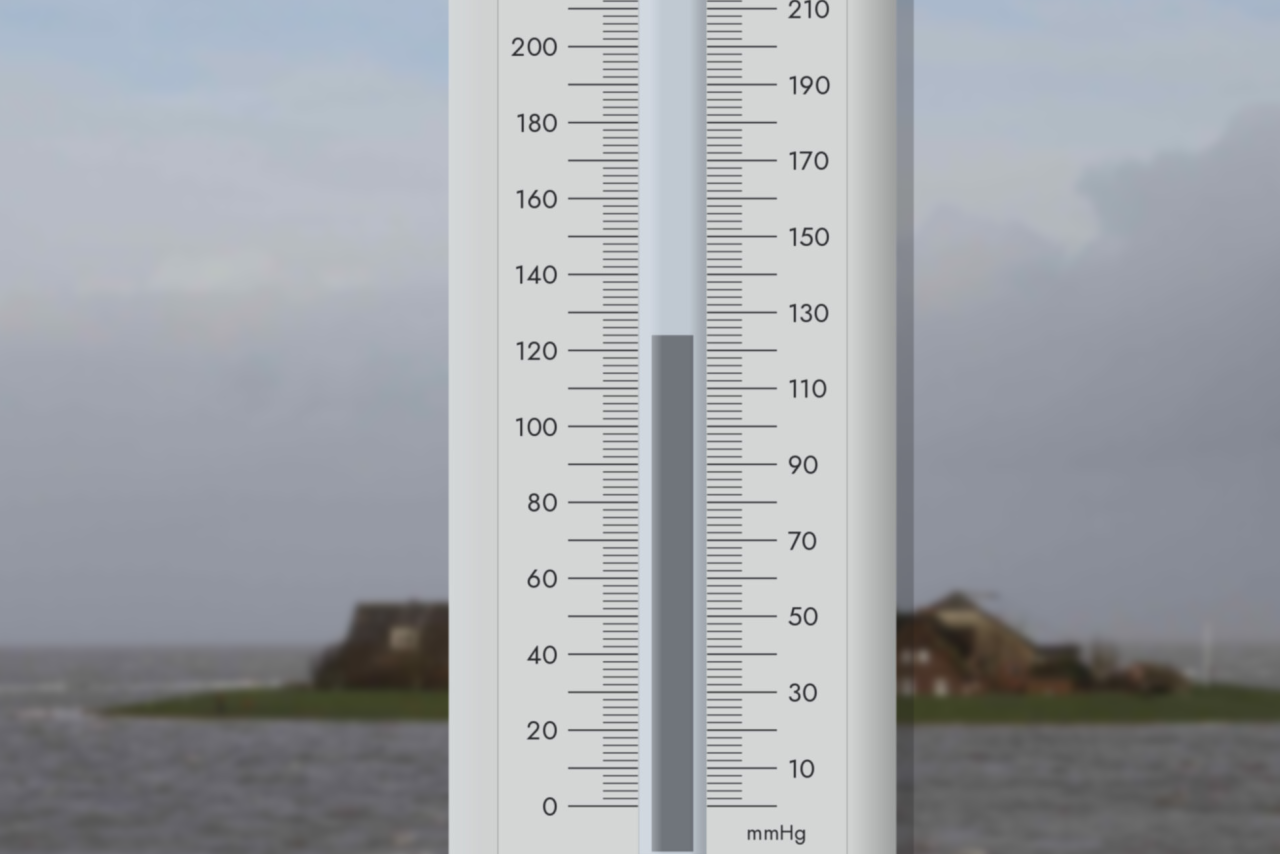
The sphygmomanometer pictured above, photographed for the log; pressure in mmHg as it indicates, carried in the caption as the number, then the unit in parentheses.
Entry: 124 (mmHg)
